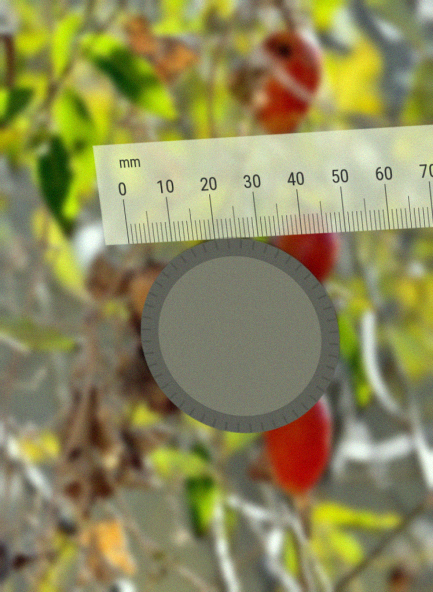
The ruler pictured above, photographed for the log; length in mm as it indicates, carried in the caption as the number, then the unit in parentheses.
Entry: 46 (mm)
